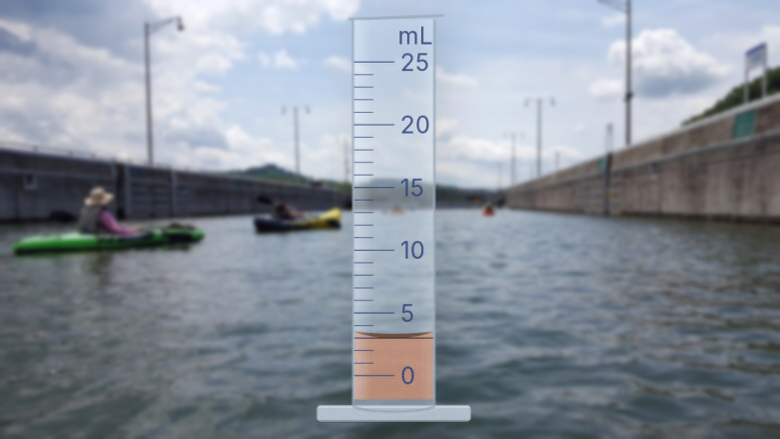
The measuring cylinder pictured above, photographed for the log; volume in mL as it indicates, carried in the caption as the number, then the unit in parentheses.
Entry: 3 (mL)
